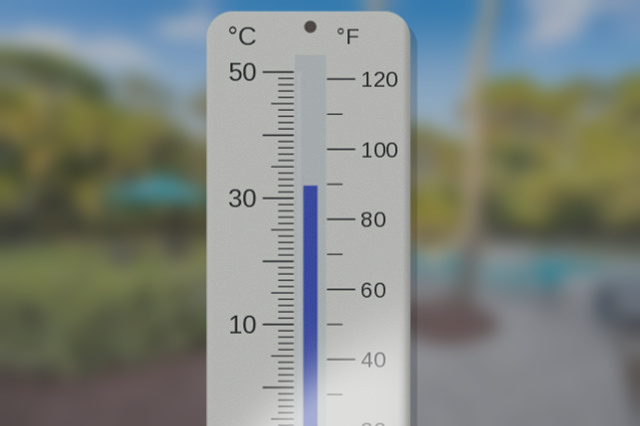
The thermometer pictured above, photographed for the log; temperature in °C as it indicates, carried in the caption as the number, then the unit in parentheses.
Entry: 32 (°C)
